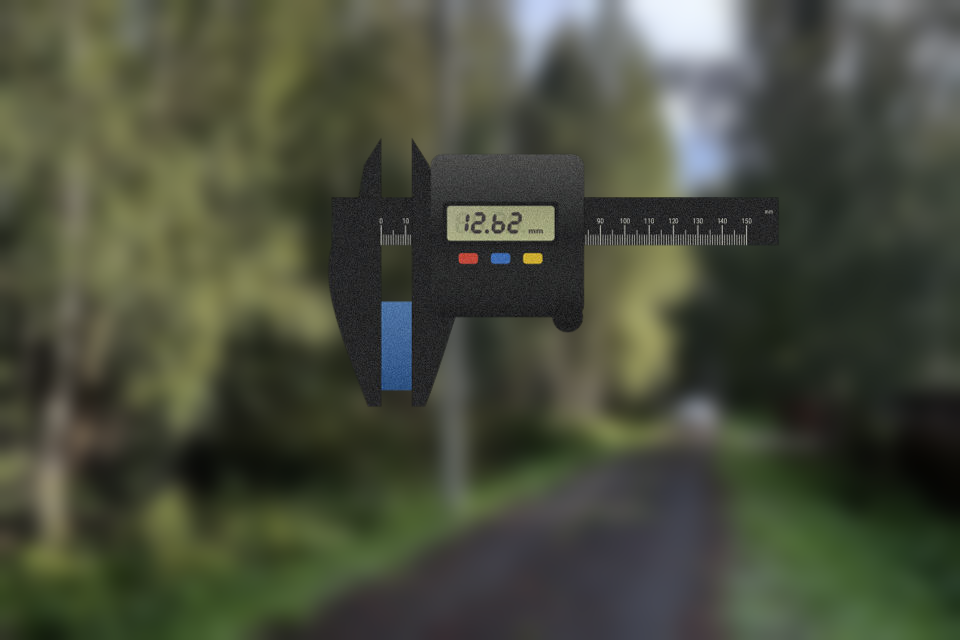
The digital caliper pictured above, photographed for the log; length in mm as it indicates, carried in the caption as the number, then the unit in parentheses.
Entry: 12.62 (mm)
